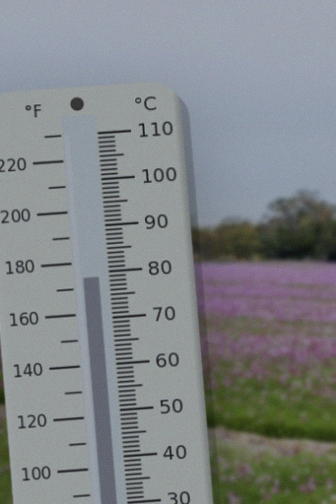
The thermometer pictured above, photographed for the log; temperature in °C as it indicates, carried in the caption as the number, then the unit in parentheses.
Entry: 79 (°C)
